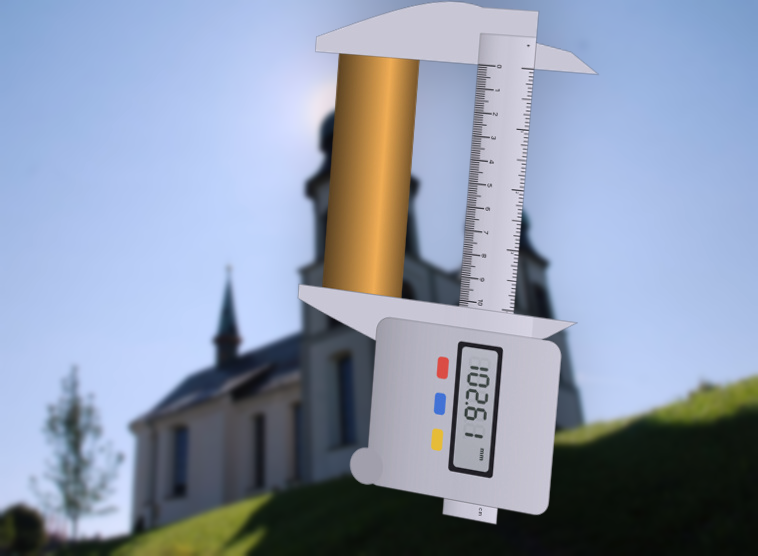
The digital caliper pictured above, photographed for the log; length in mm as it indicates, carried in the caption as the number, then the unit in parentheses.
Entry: 102.61 (mm)
